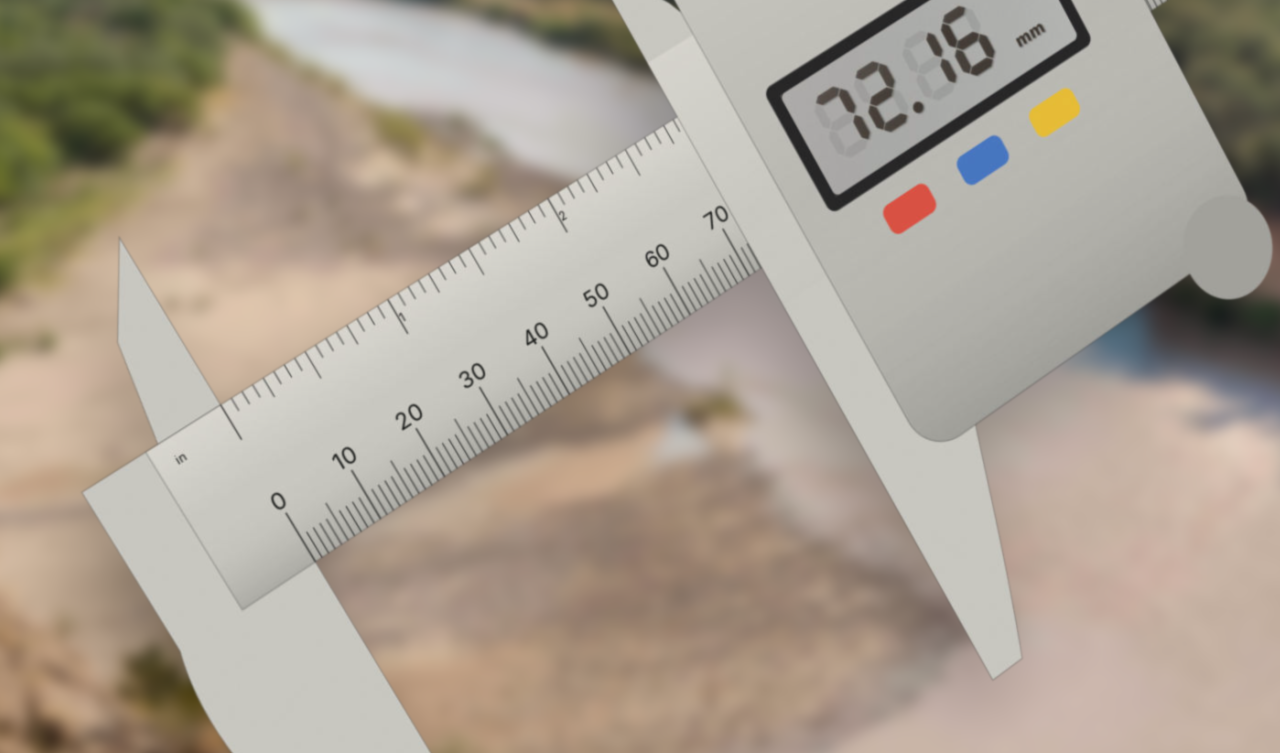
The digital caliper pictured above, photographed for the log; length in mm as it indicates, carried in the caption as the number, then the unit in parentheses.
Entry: 72.16 (mm)
